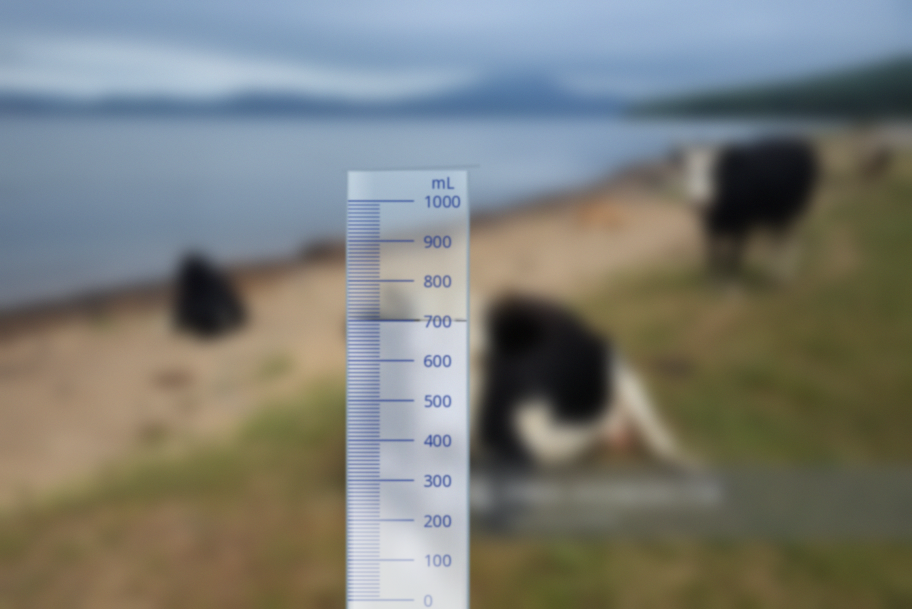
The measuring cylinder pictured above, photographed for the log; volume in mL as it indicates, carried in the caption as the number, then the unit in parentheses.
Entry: 700 (mL)
